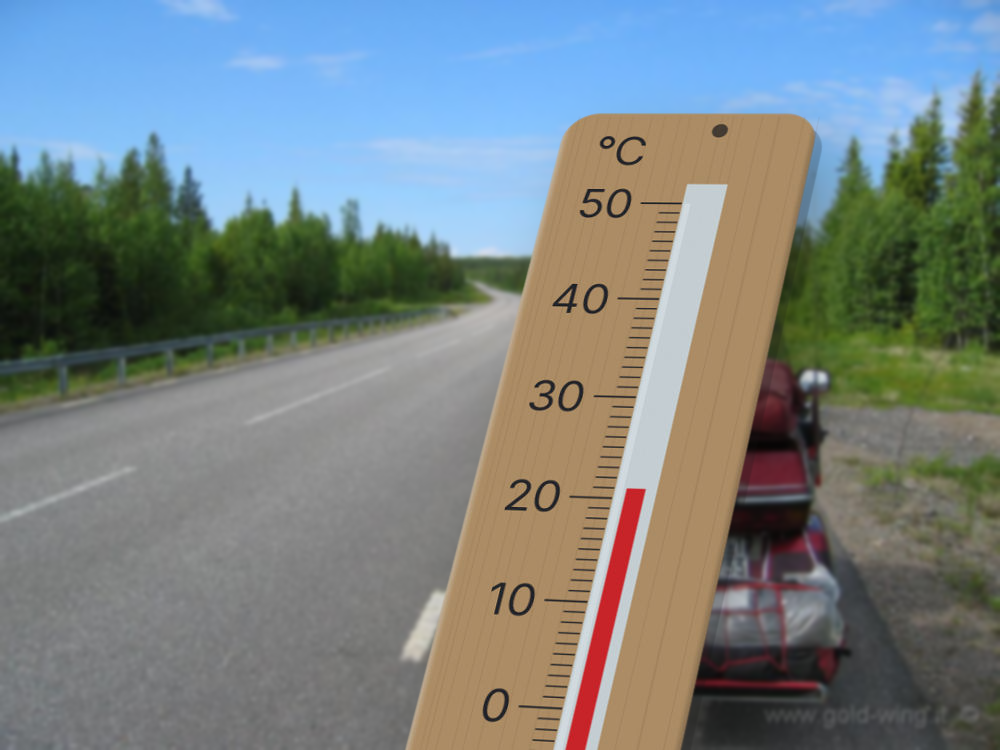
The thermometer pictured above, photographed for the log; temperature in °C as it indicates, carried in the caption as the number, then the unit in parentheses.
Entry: 21 (°C)
